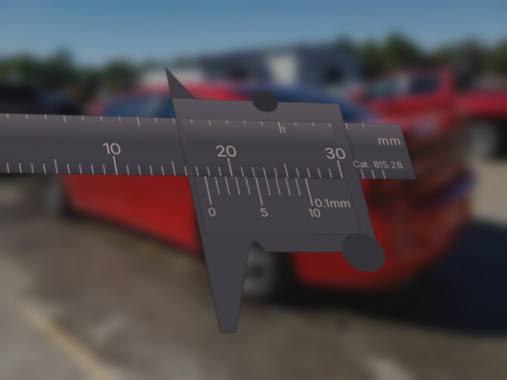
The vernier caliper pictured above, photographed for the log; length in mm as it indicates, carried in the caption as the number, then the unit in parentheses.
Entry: 17.6 (mm)
